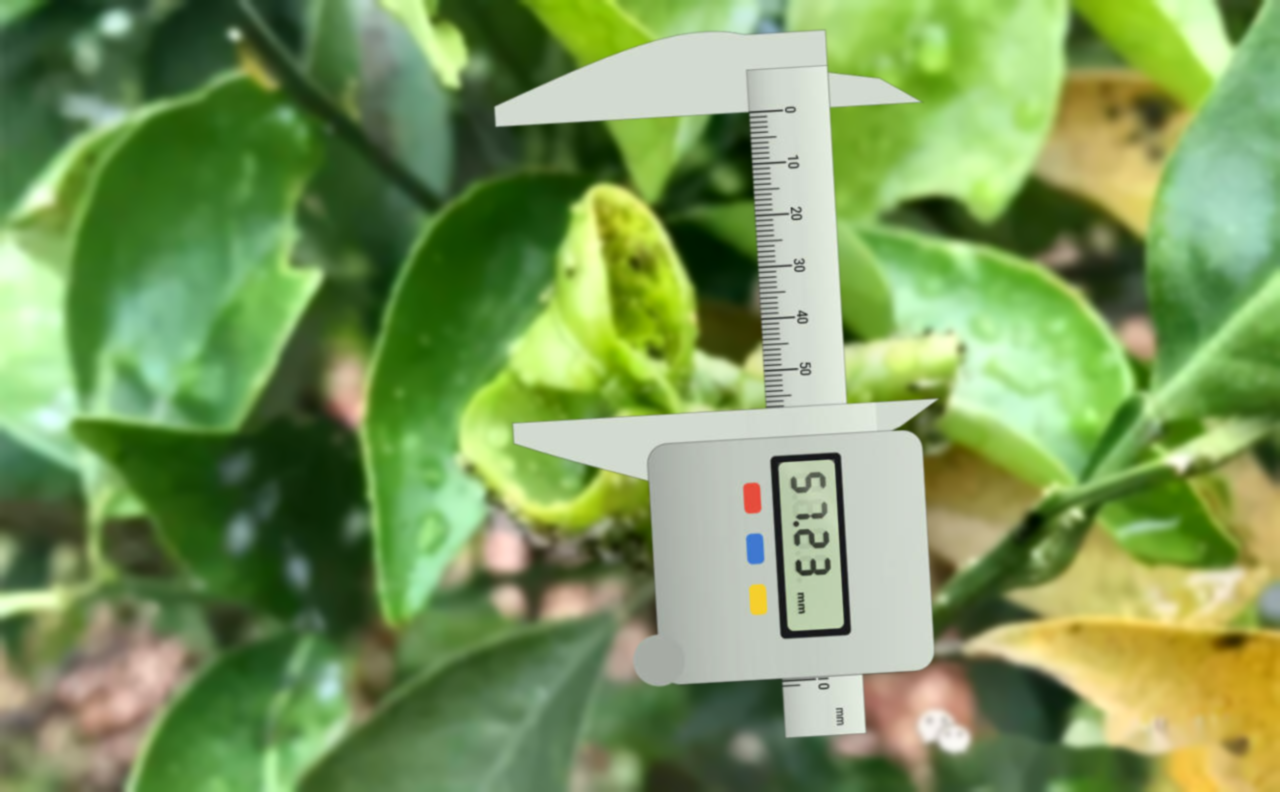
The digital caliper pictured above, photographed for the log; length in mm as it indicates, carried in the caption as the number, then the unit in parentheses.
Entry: 57.23 (mm)
